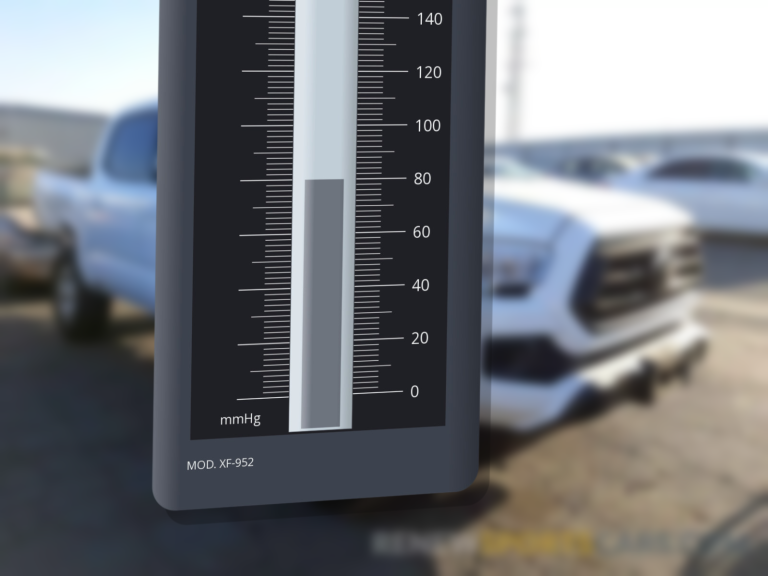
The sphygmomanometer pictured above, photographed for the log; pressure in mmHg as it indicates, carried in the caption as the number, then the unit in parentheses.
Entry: 80 (mmHg)
